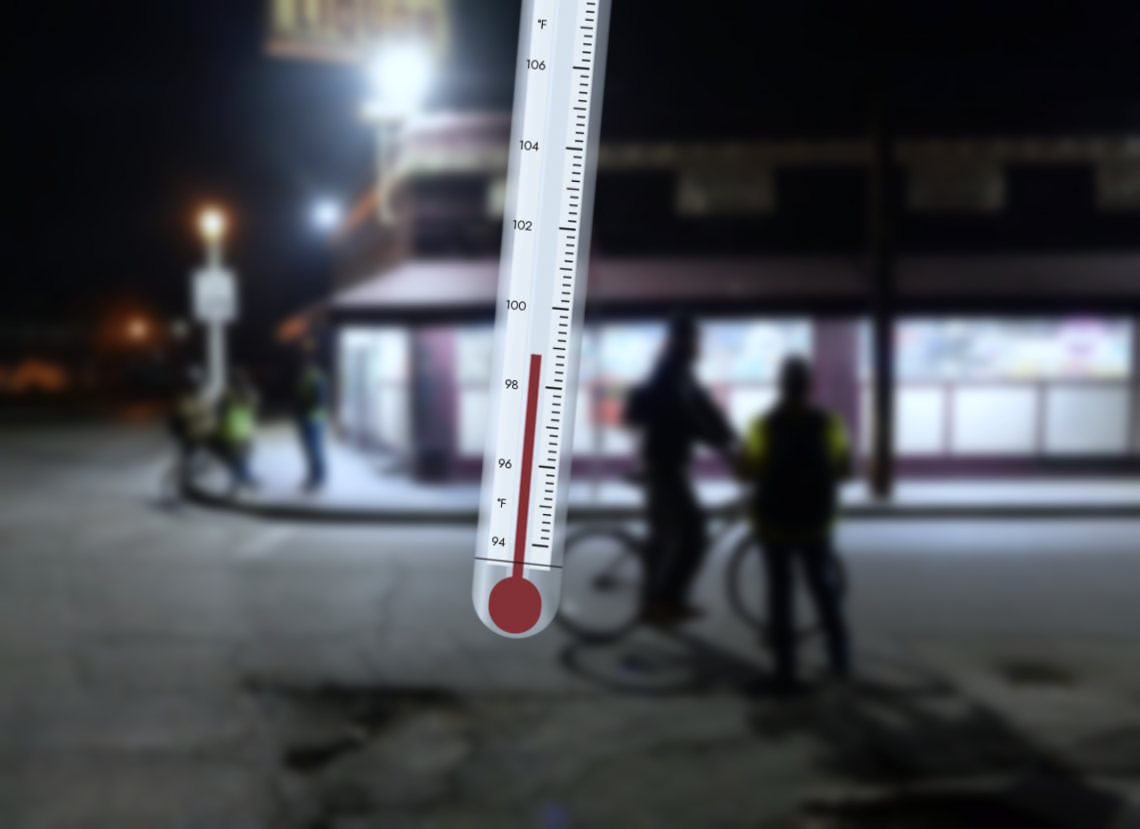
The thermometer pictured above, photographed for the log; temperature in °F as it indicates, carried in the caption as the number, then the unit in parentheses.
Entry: 98.8 (°F)
